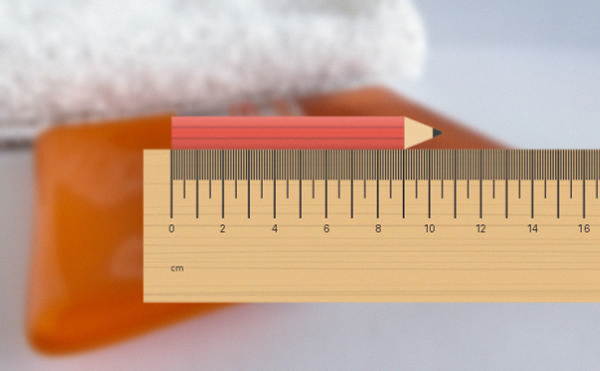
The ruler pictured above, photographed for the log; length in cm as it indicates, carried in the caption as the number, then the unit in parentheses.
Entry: 10.5 (cm)
